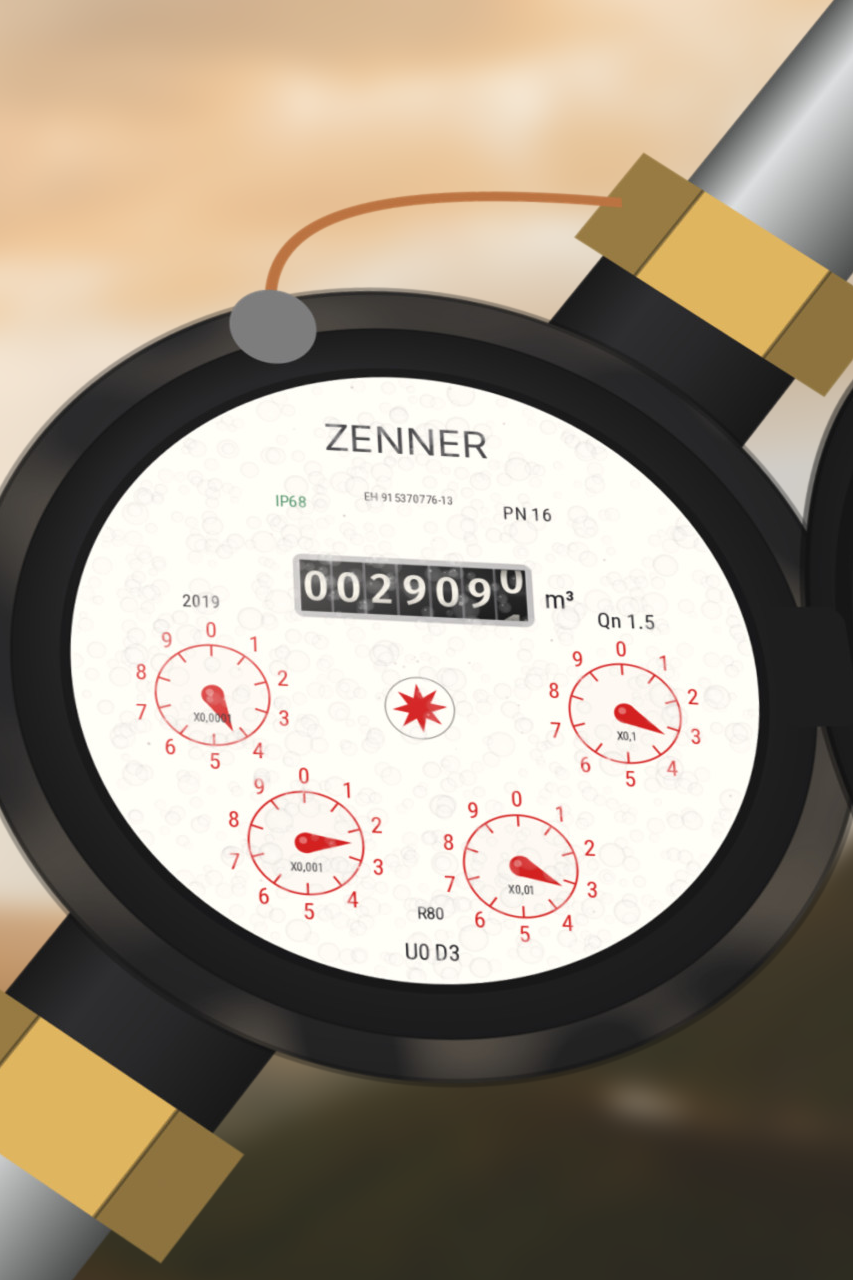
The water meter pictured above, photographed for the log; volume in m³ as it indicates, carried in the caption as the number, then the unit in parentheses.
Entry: 29090.3324 (m³)
